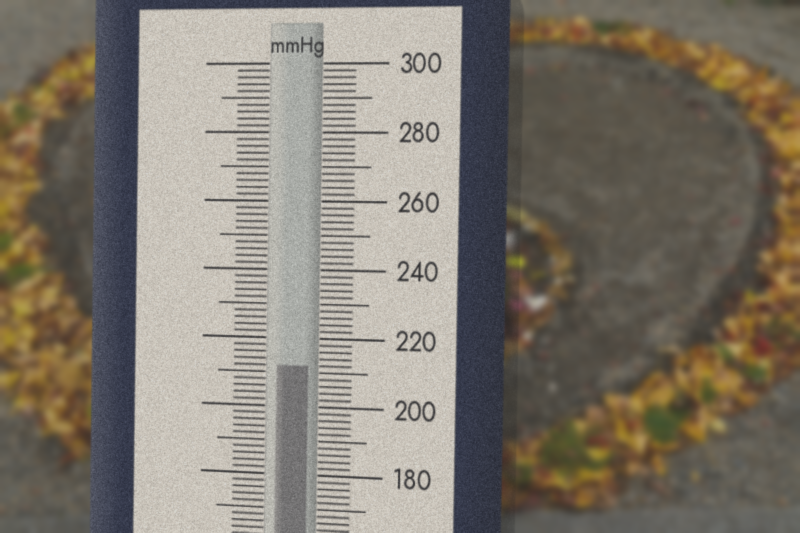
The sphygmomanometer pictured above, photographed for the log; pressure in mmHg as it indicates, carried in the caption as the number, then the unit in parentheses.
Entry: 212 (mmHg)
